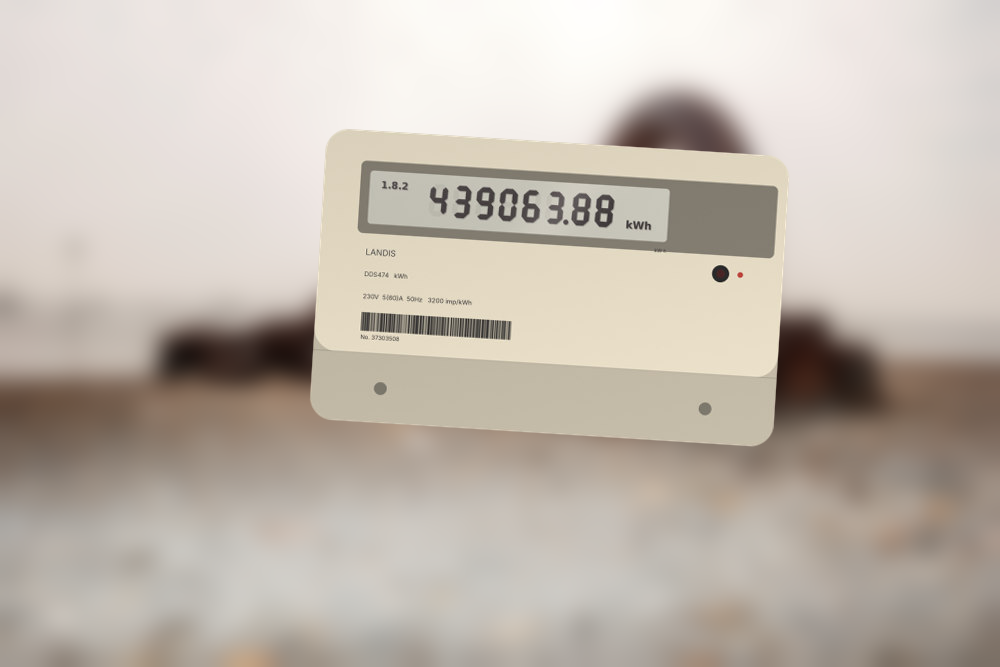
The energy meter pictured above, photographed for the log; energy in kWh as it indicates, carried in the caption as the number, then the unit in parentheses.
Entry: 439063.88 (kWh)
